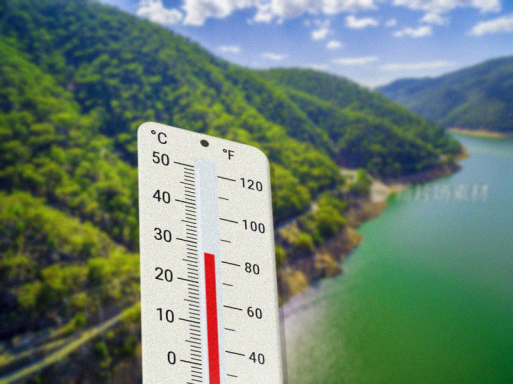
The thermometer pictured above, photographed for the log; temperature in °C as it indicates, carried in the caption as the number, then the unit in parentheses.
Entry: 28 (°C)
